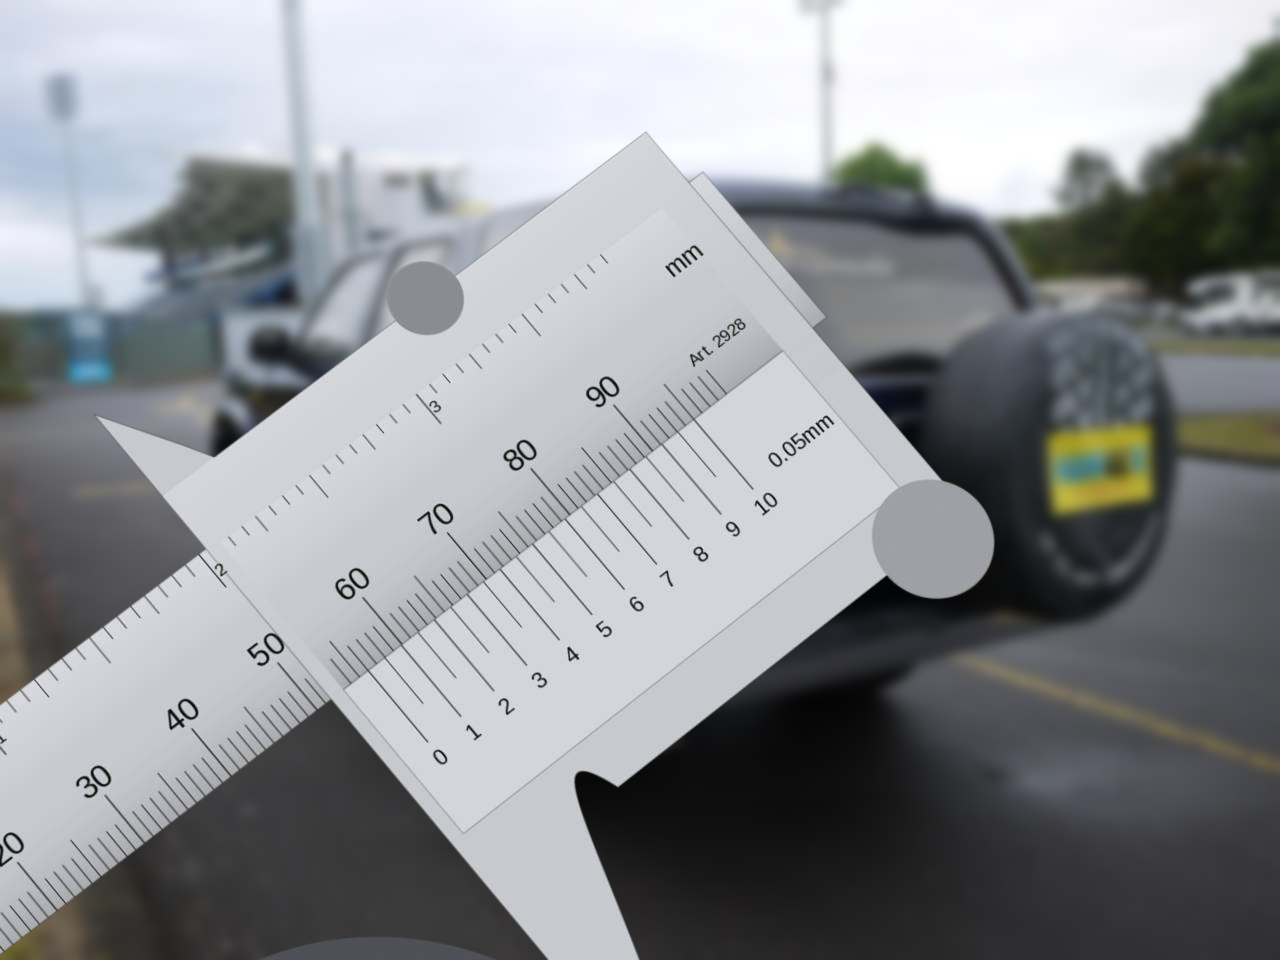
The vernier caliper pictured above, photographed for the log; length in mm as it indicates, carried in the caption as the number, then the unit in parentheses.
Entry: 56.0 (mm)
